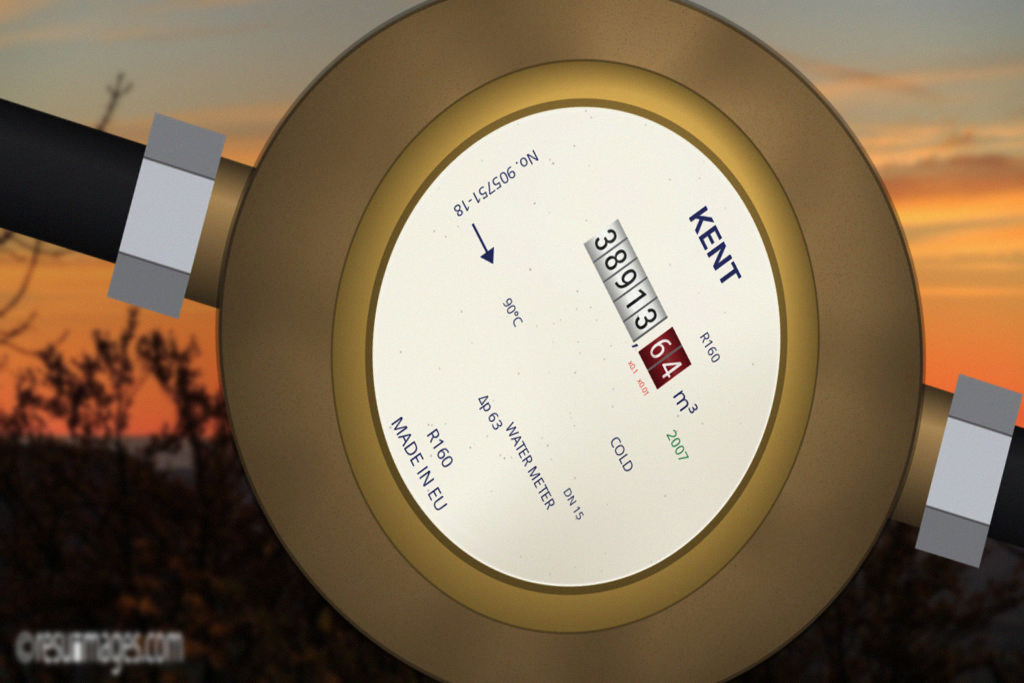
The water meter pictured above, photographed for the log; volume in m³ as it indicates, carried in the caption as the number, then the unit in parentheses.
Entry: 38913.64 (m³)
